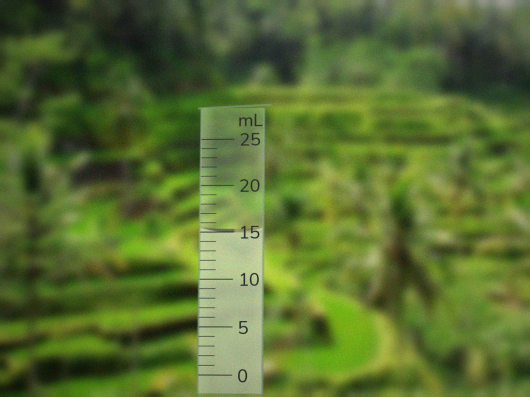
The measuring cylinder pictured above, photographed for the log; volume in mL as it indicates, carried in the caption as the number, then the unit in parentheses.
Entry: 15 (mL)
